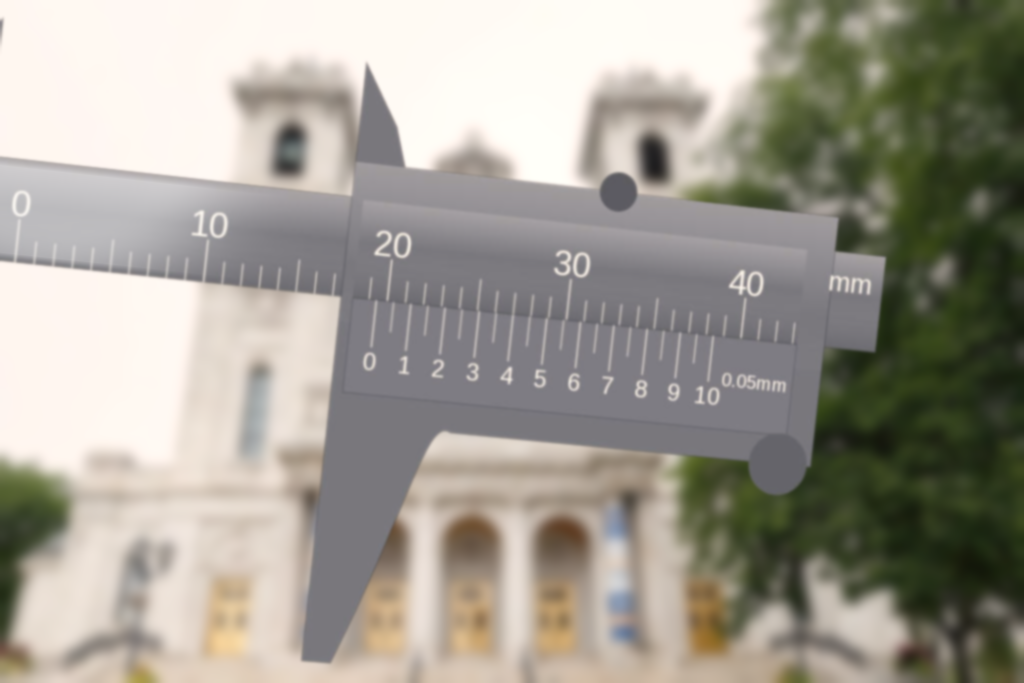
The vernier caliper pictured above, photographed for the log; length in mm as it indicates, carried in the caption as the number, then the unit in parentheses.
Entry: 19.4 (mm)
